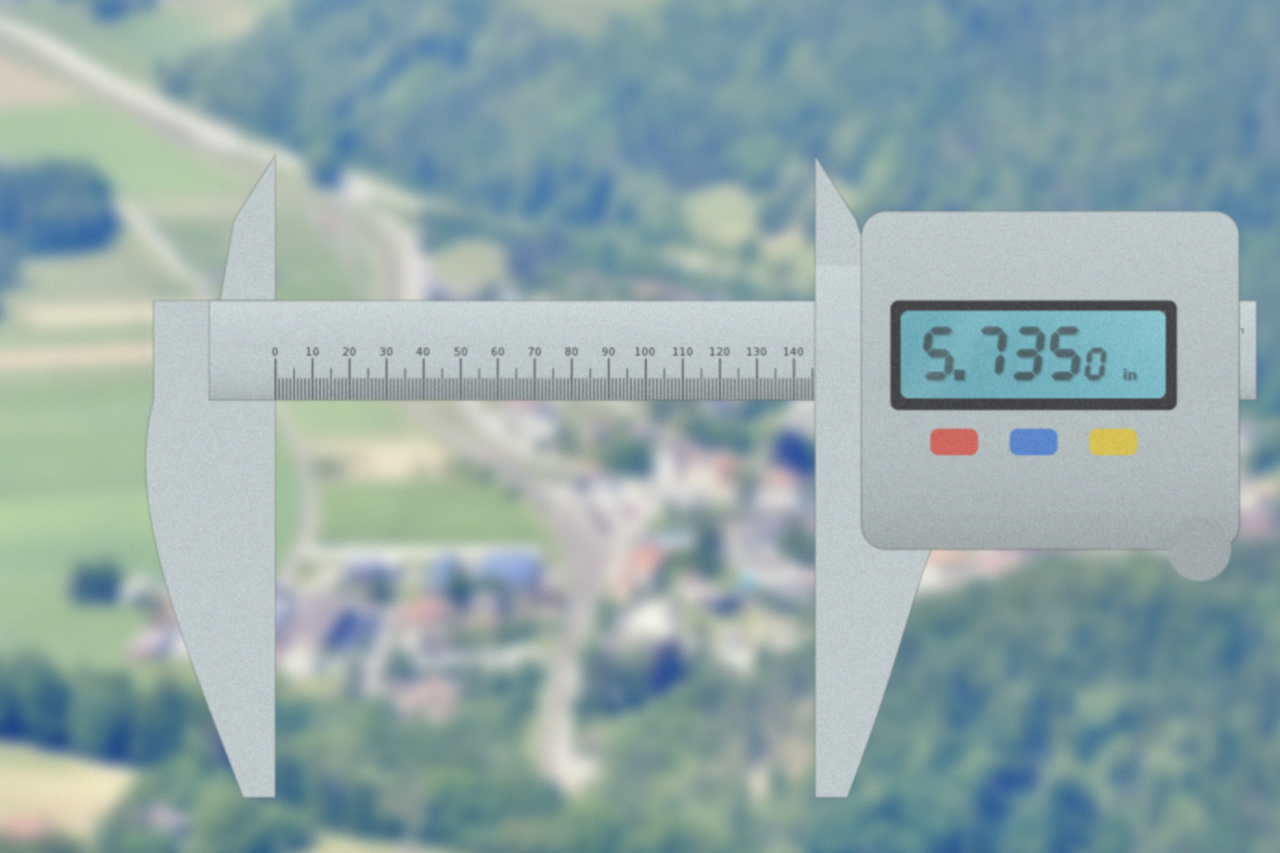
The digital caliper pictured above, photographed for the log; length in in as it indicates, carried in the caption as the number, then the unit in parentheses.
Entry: 5.7350 (in)
